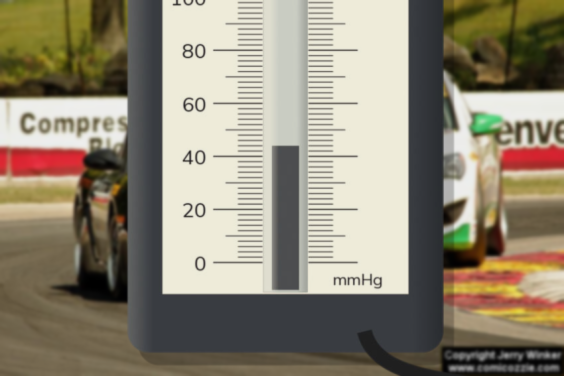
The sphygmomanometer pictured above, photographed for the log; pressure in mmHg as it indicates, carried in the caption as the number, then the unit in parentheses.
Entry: 44 (mmHg)
